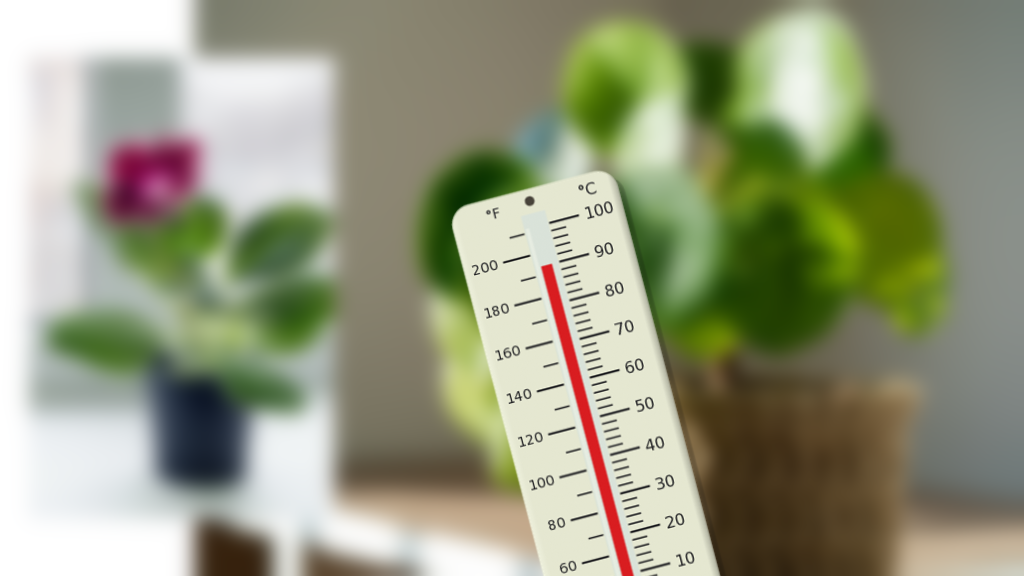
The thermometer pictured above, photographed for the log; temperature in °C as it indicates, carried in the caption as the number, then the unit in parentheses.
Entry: 90 (°C)
